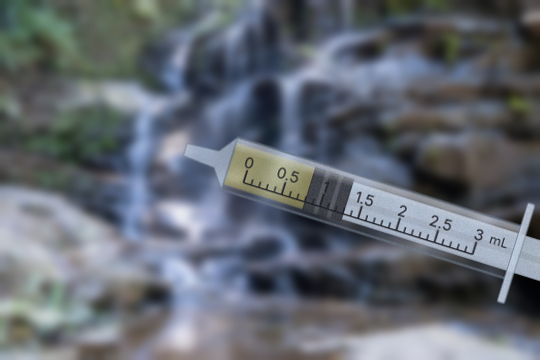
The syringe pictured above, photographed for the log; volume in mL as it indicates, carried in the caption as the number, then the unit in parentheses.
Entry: 0.8 (mL)
